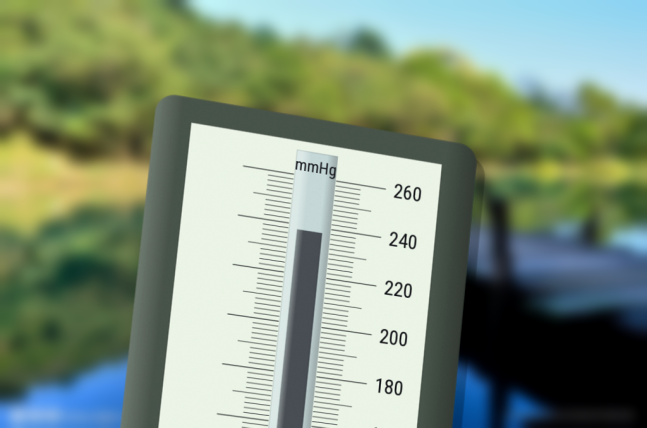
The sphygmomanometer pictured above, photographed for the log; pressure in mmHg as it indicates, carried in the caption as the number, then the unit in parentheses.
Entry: 238 (mmHg)
